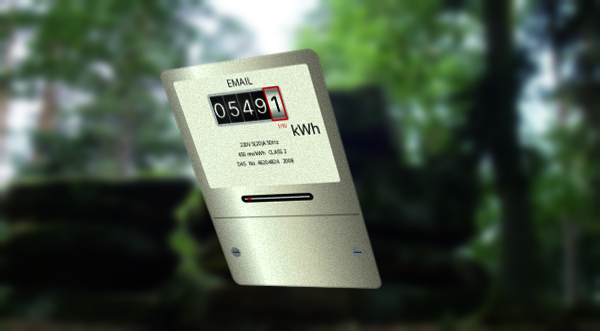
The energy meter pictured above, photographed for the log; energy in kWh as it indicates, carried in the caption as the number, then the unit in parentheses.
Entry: 549.1 (kWh)
